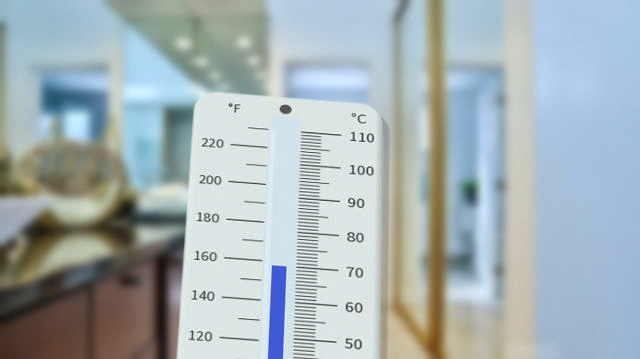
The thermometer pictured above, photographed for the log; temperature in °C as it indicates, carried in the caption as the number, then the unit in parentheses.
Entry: 70 (°C)
